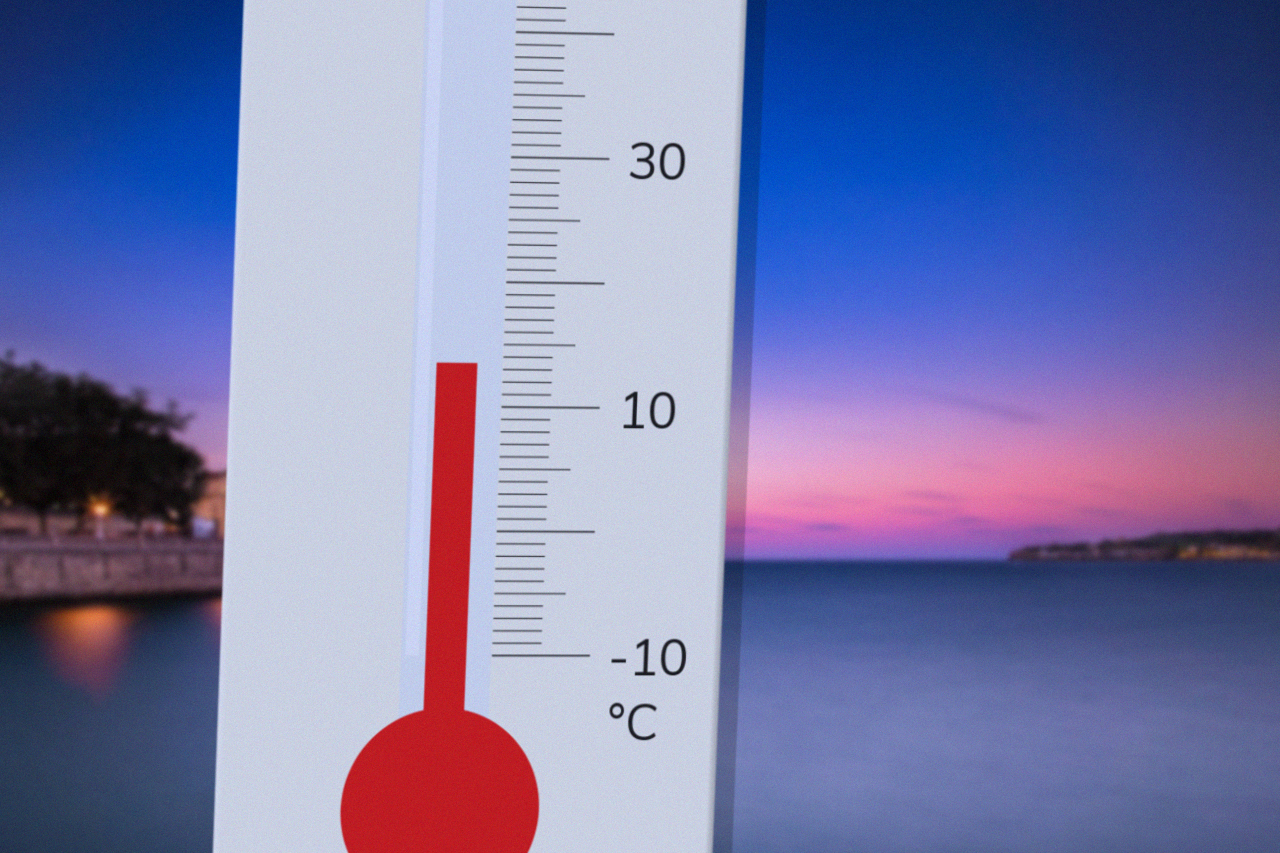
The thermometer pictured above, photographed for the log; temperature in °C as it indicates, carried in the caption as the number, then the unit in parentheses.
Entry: 13.5 (°C)
